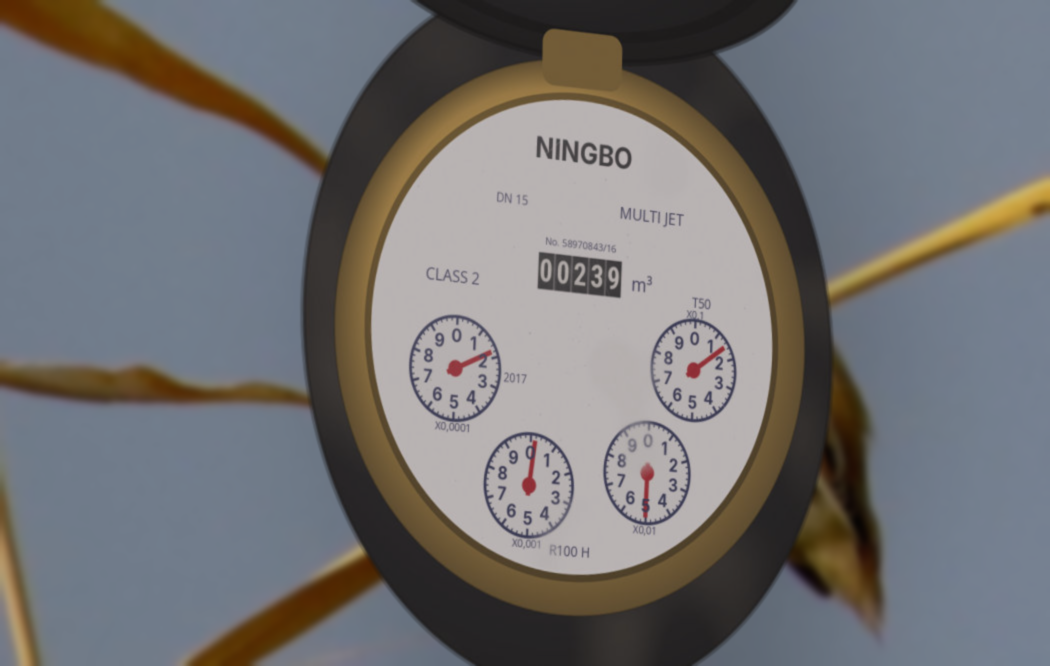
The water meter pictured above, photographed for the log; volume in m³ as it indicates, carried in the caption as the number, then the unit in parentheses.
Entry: 239.1501 (m³)
